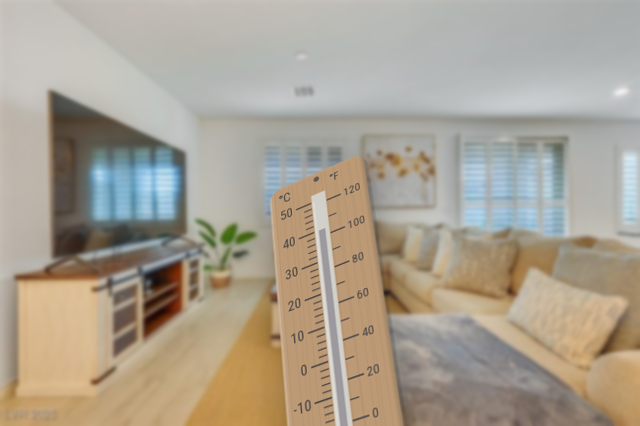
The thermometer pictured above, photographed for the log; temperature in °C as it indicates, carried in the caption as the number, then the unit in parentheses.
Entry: 40 (°C)
